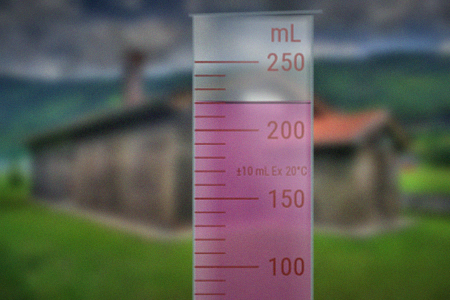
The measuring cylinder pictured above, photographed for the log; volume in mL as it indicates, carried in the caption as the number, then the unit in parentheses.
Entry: 220 (mL)
